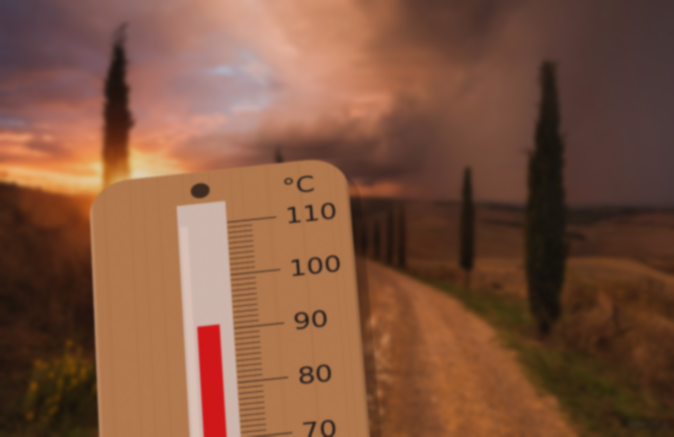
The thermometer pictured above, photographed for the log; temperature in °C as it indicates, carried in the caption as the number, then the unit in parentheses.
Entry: 91 (°C)
